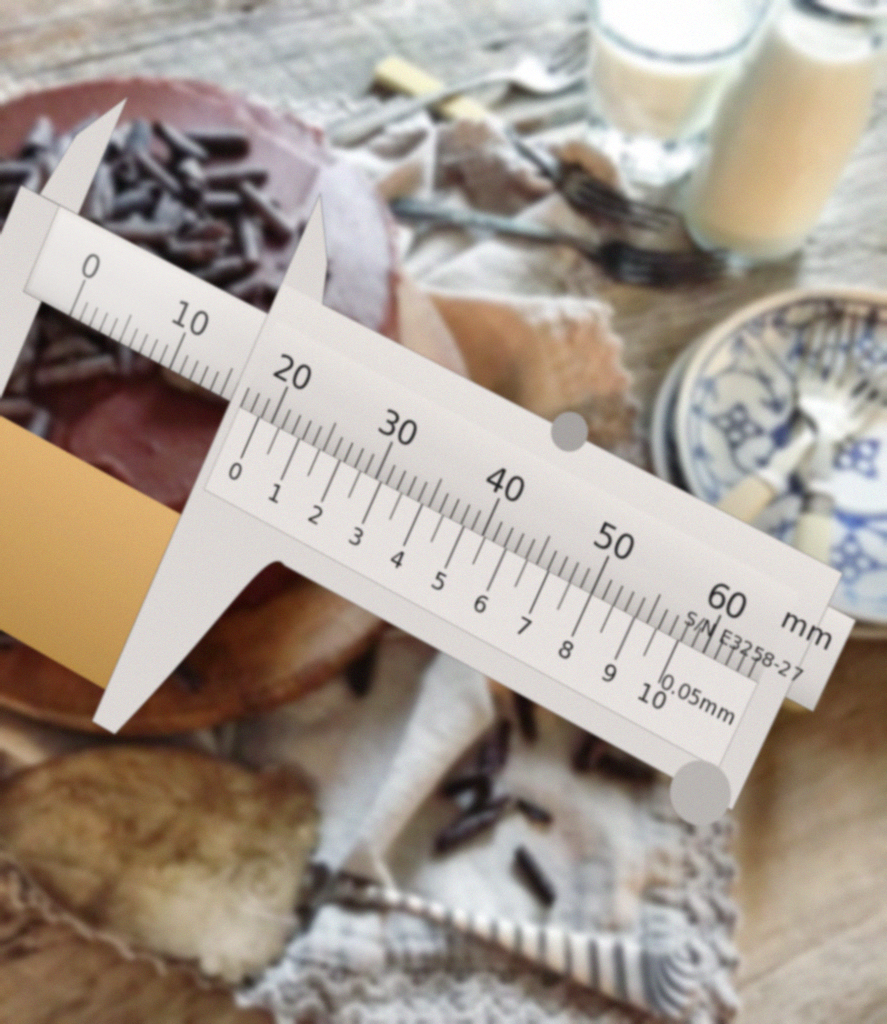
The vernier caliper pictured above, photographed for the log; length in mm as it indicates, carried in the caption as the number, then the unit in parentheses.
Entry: 18.8 (mm)
